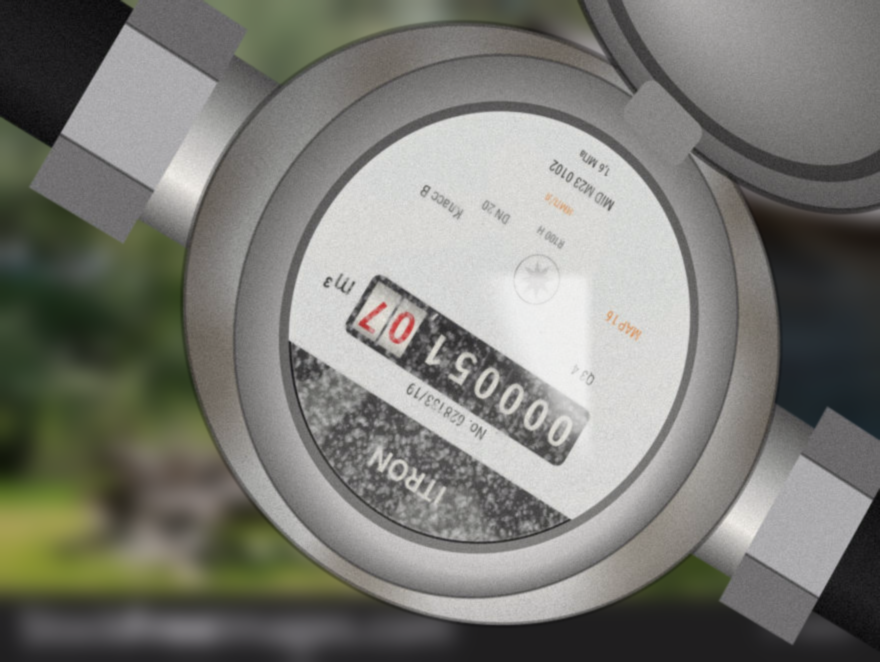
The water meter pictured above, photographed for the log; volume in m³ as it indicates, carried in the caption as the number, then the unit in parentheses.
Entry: 51.07 (m³)
